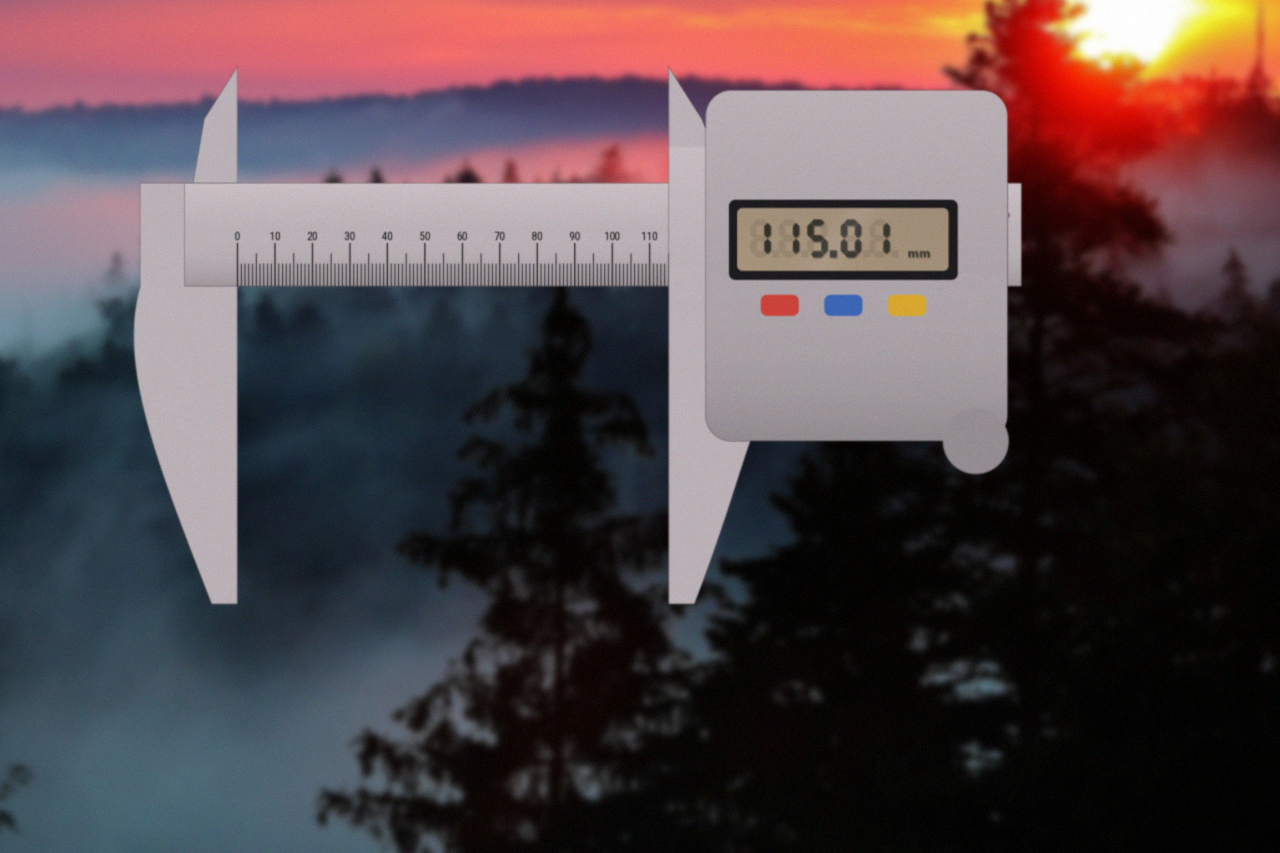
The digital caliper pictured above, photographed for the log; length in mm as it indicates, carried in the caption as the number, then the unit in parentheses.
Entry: 115.01 (mm)
